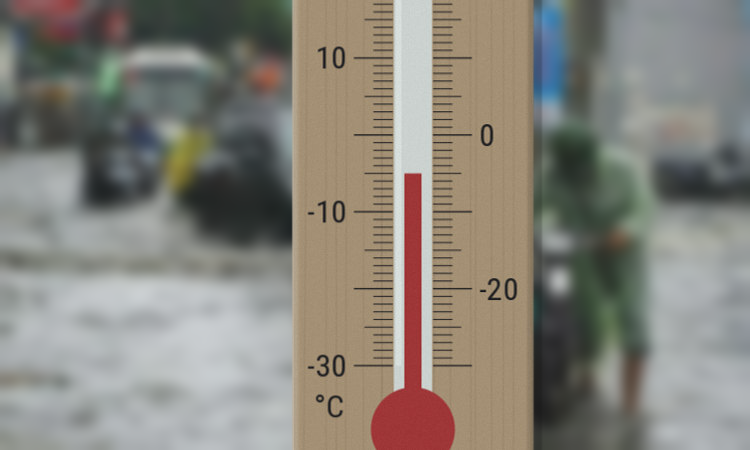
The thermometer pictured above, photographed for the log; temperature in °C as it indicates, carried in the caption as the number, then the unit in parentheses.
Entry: -5 (°C)
